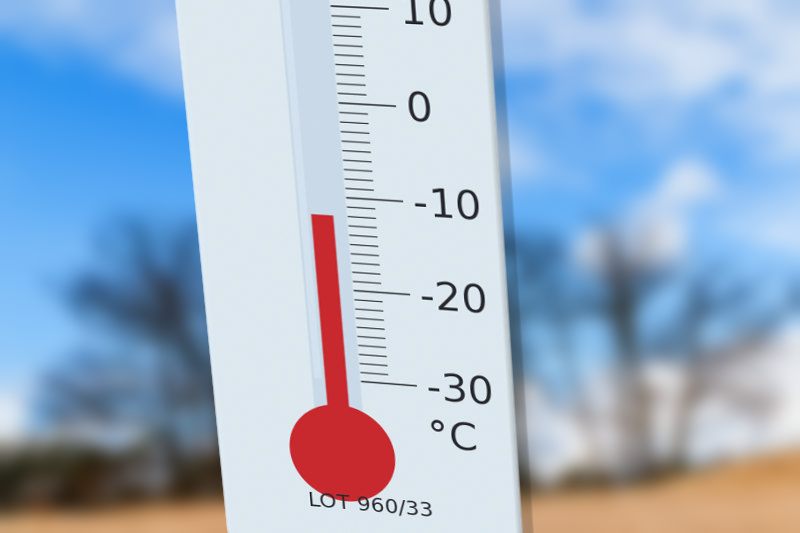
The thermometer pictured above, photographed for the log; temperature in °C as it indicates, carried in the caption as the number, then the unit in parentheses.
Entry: -12 (°C)
